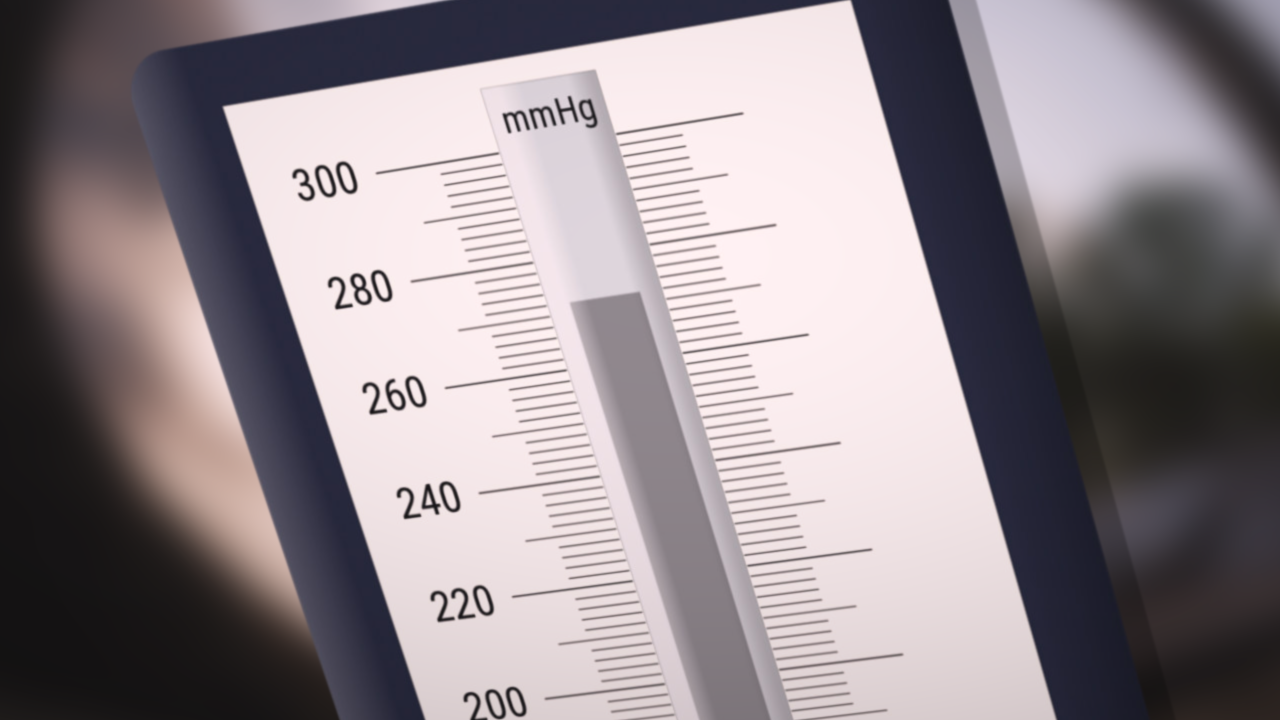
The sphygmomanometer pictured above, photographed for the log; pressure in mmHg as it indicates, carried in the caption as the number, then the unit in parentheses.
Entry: 272 (mmHg)
